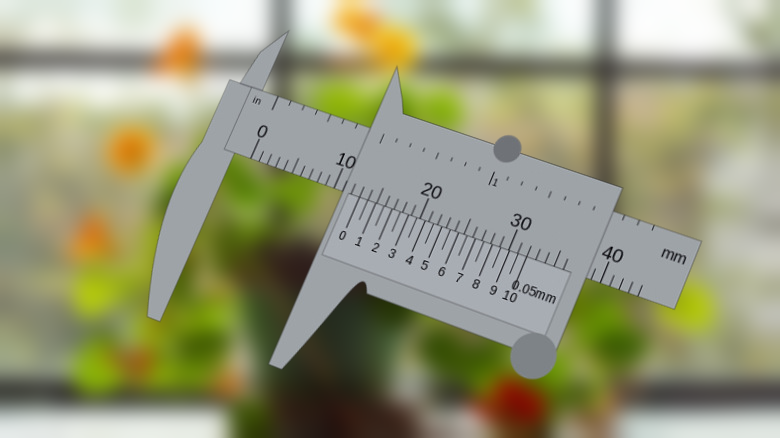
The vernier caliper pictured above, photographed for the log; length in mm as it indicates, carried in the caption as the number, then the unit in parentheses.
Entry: 13.0 (mm)
